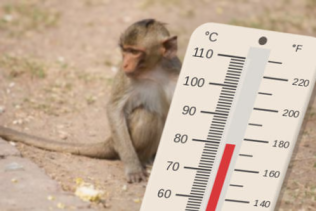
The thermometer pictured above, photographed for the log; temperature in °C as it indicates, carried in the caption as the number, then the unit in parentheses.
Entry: 80 (°C)
